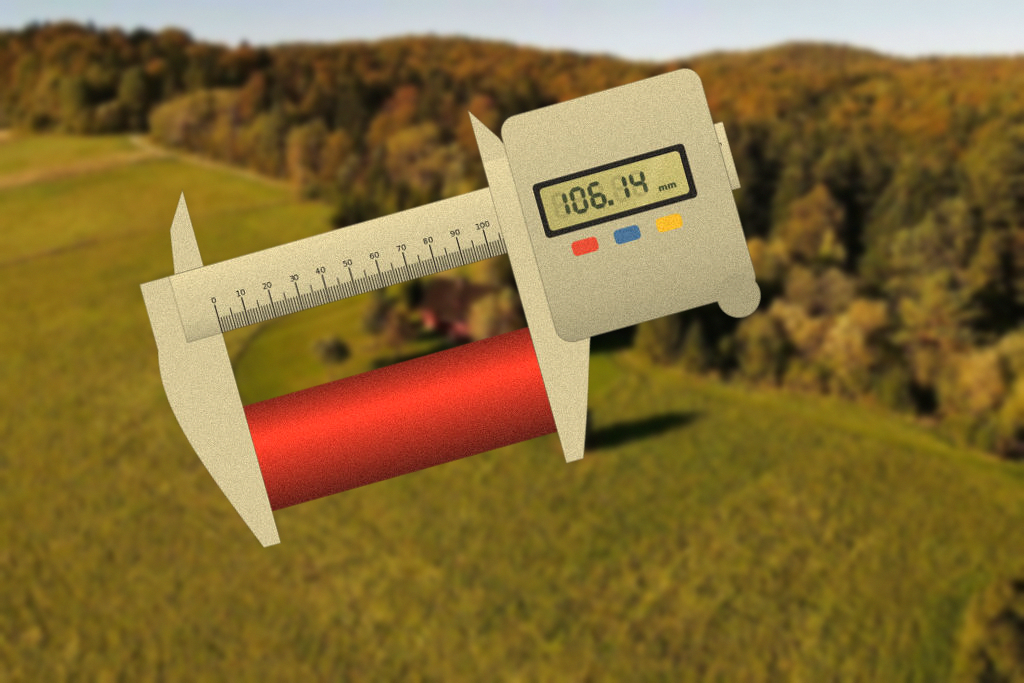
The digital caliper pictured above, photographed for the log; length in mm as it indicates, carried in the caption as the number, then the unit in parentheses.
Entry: 106.14 (mm)
